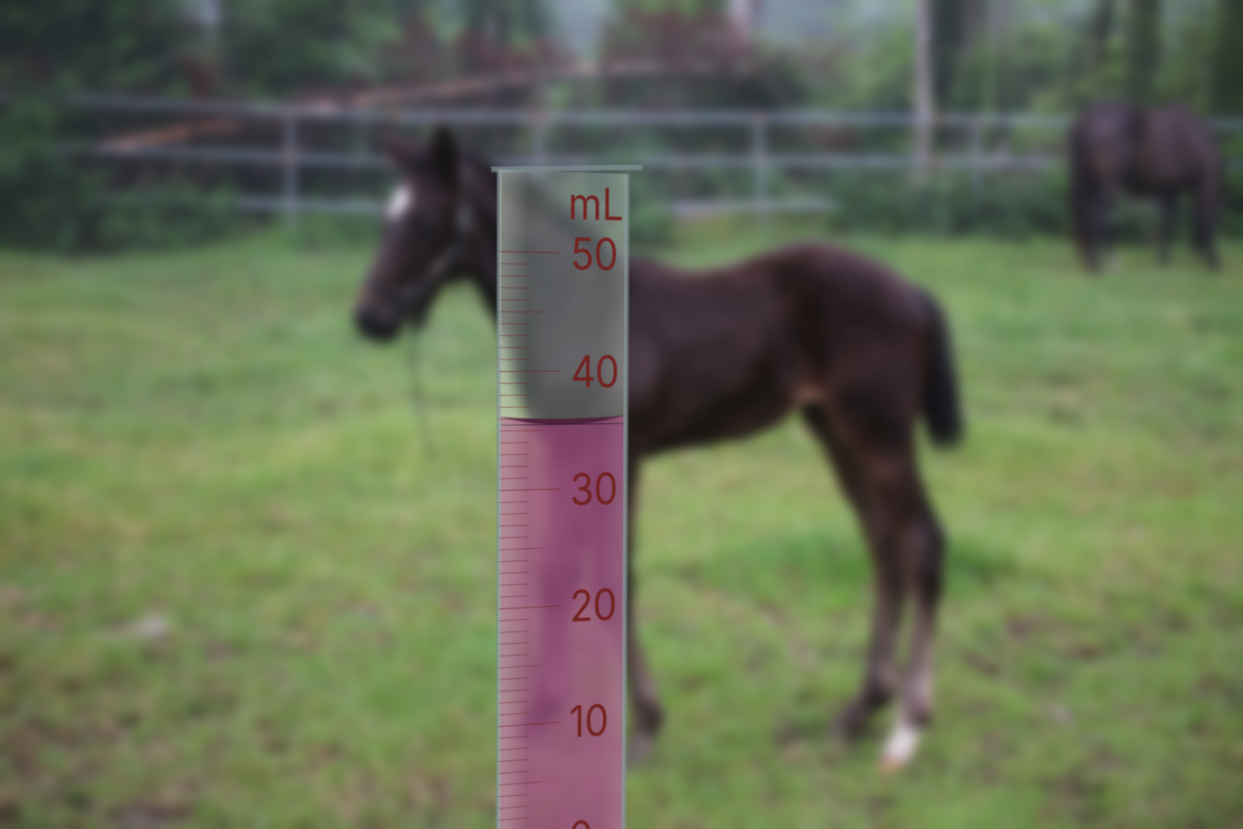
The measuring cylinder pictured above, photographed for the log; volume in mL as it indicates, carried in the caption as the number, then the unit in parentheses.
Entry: 35.5 (mL)
